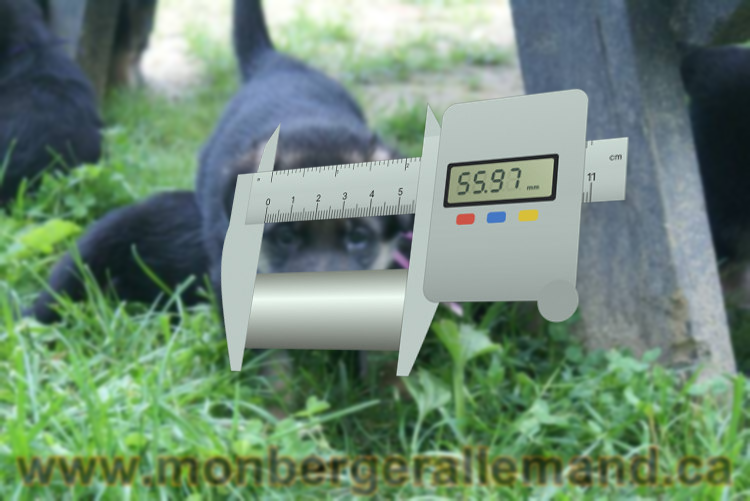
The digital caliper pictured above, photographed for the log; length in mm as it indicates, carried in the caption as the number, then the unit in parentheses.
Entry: 55.97 (mm)
